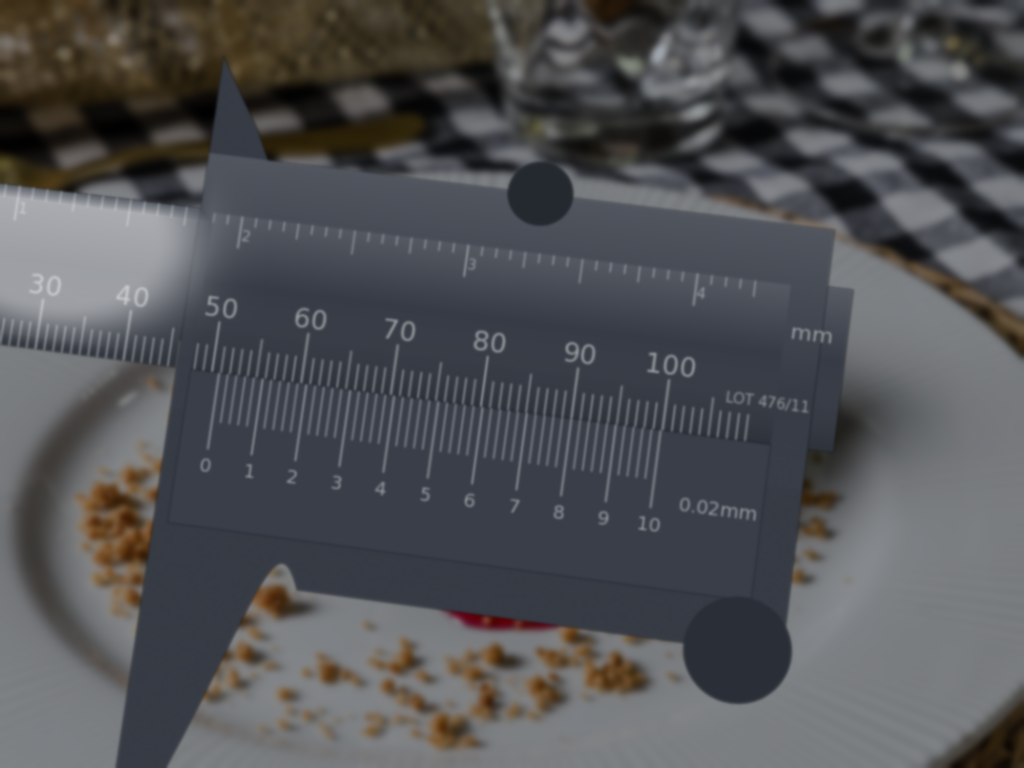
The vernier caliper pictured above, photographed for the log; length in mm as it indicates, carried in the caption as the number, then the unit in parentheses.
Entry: 50.8 (mm)
